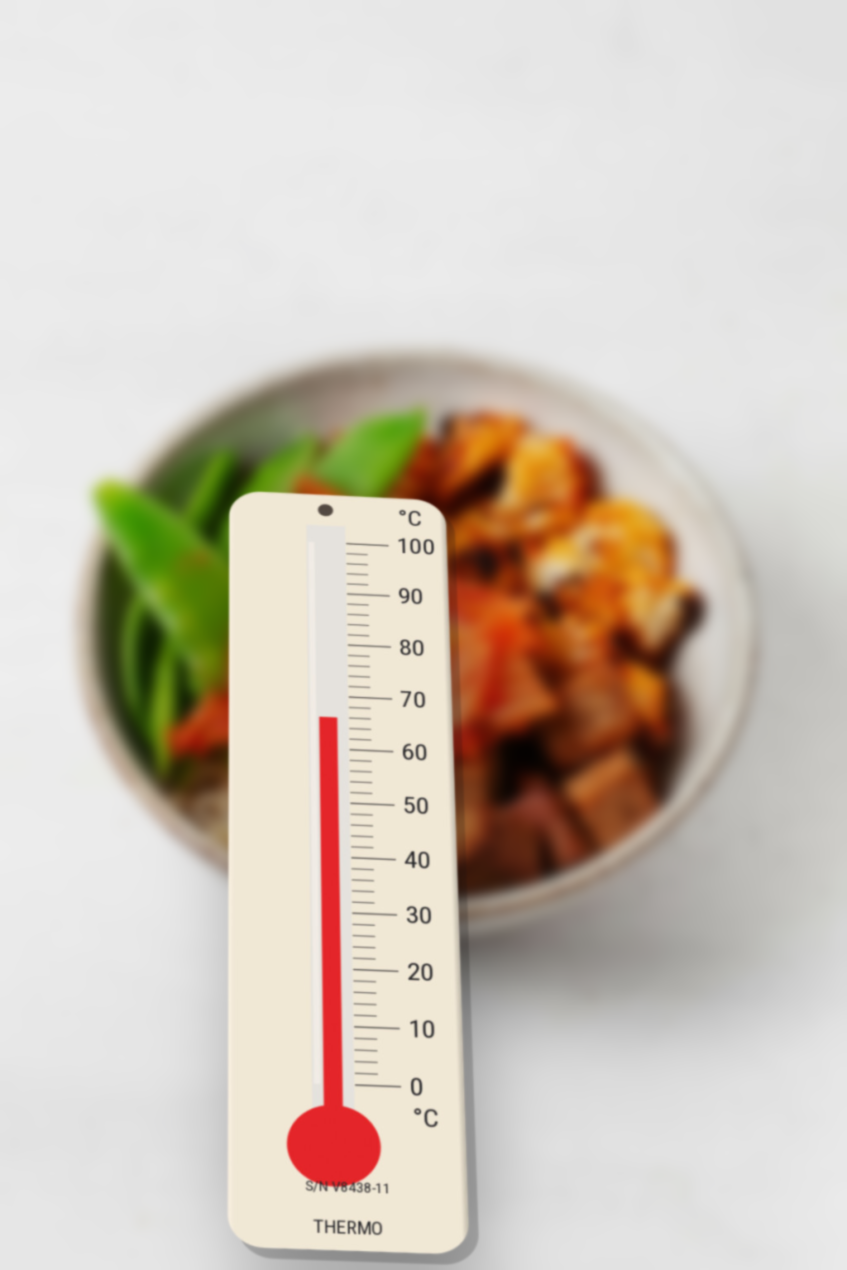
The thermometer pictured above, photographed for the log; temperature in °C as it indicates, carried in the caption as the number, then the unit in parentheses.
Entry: 66 (°C)
